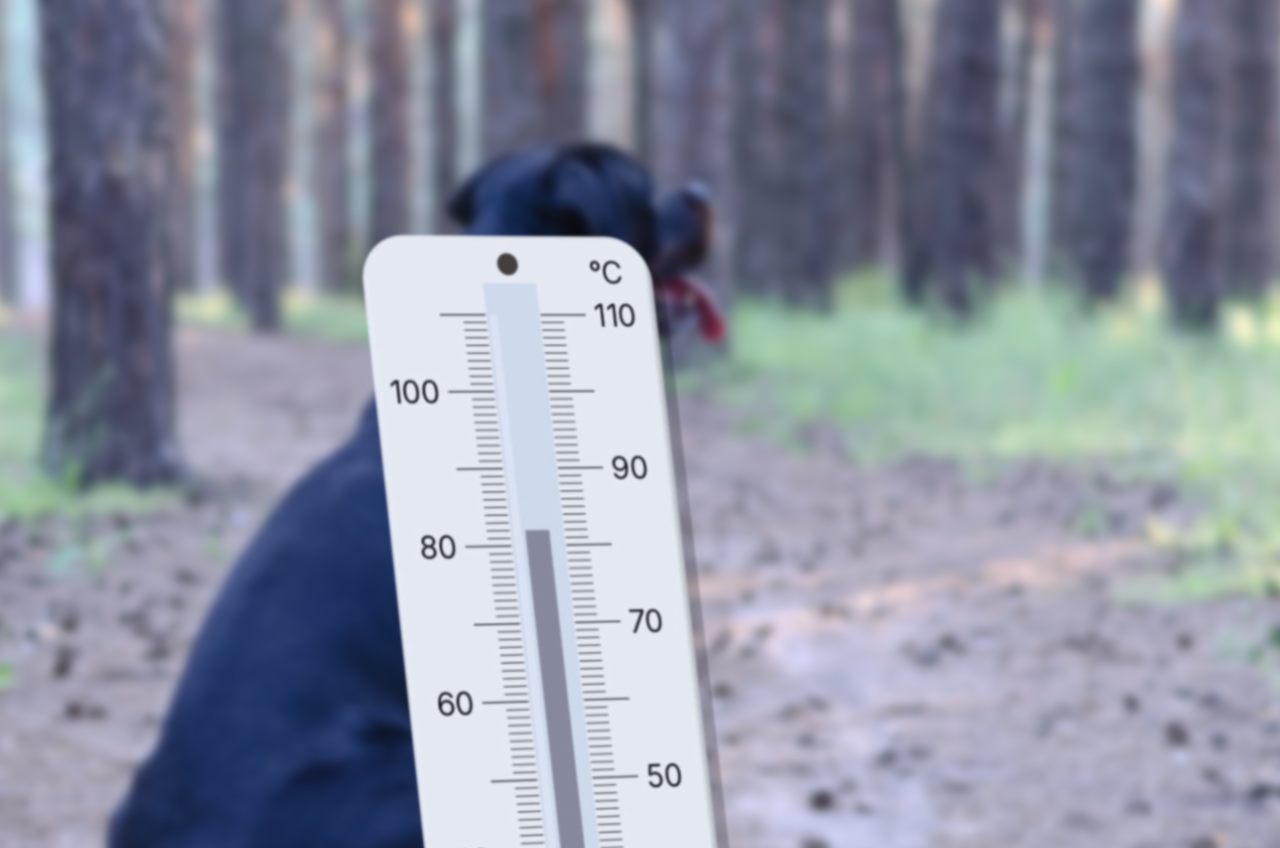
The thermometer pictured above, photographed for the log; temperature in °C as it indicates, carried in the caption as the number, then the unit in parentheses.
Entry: 82 (°C)
